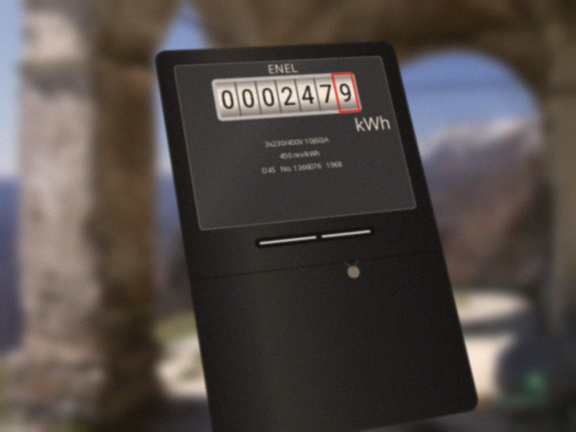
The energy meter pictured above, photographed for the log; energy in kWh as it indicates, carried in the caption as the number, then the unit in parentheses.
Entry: 247.9 (kWh)
